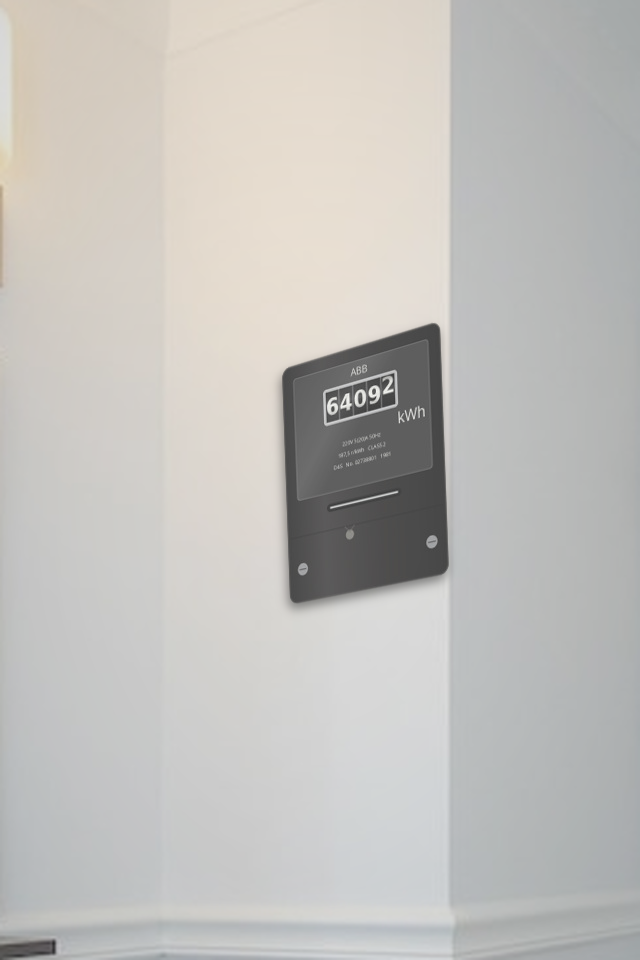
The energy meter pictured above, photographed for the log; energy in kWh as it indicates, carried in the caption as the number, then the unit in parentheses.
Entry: 64092 (kWh)
